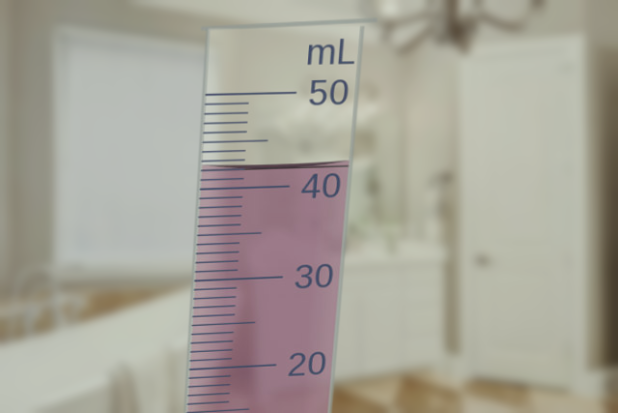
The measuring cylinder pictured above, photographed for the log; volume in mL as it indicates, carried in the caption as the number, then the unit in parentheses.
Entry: 42 (mL)
